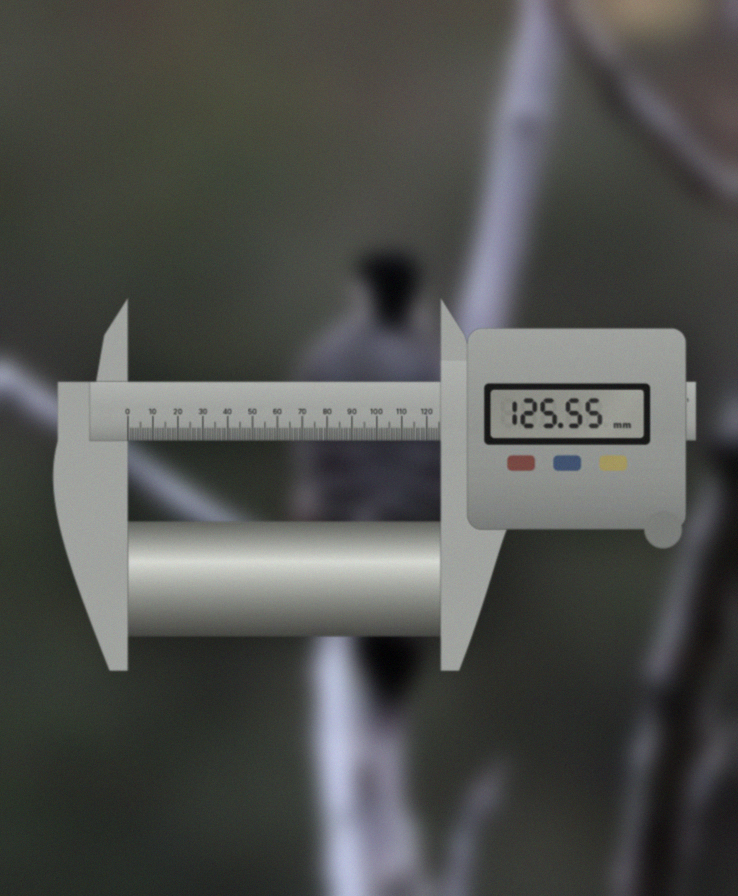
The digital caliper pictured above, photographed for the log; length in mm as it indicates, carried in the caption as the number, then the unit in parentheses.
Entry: 125.55 (mm)
